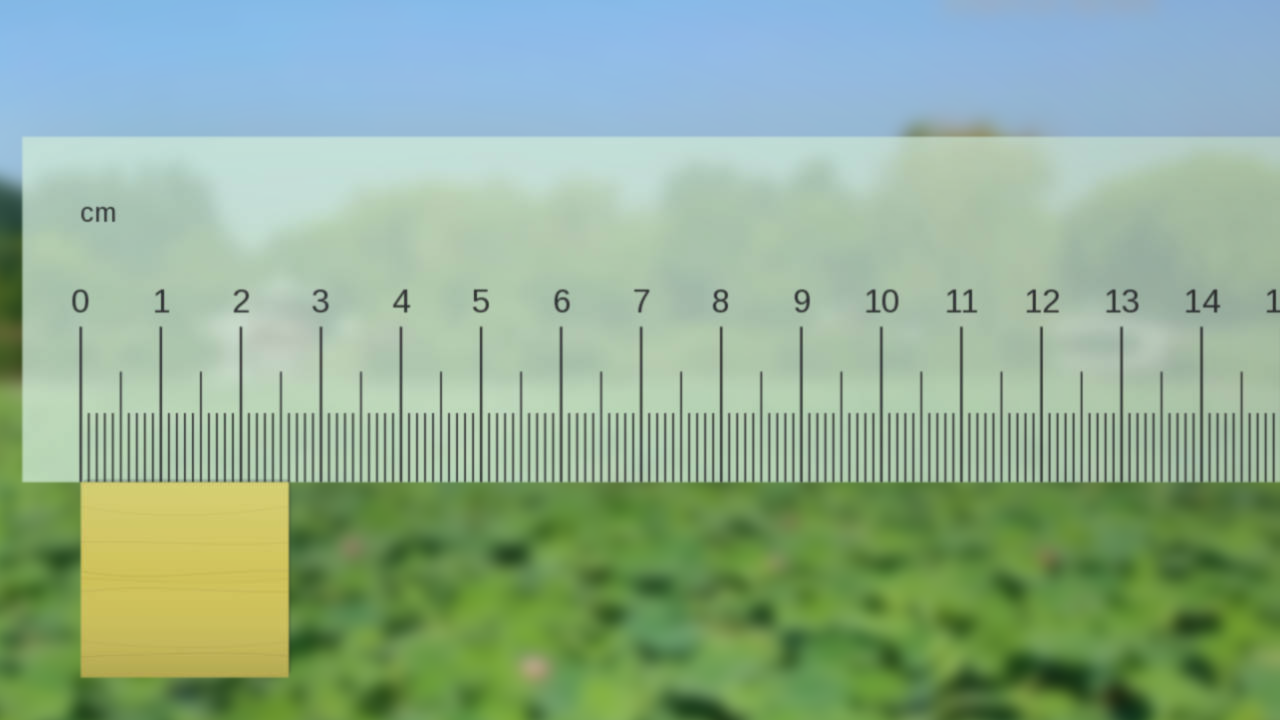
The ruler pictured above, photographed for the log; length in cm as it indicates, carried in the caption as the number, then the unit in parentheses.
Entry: 2.6 (cm)
